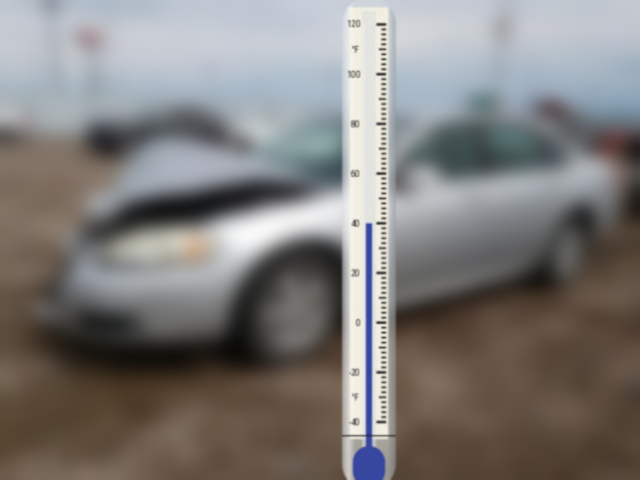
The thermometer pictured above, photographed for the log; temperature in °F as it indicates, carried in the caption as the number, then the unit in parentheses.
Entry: 40 (°F)
